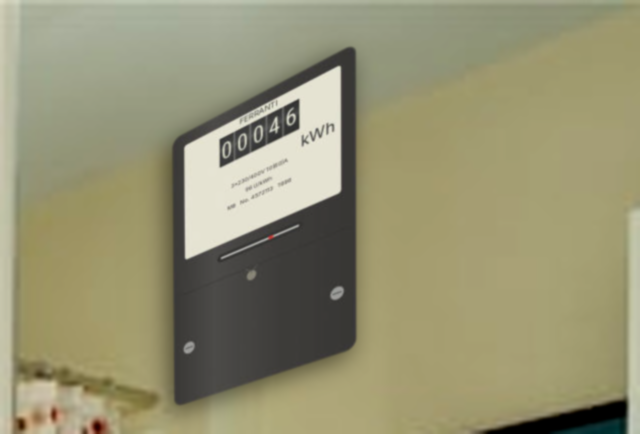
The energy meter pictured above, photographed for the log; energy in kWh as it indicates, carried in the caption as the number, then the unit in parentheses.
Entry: 46 (kWh)
